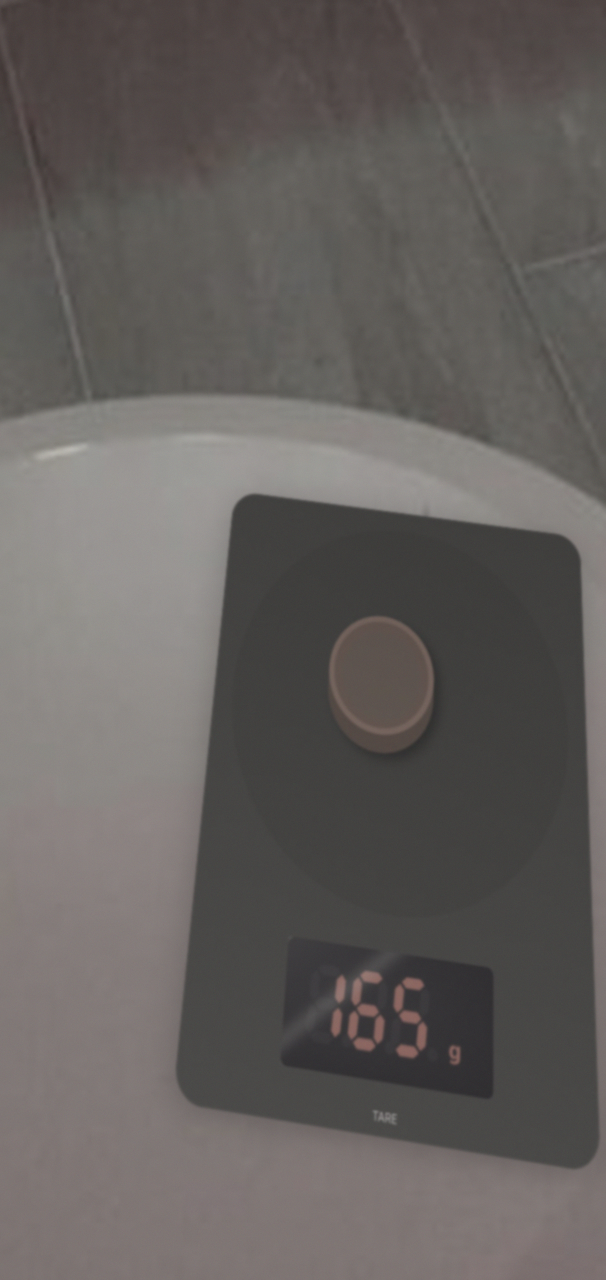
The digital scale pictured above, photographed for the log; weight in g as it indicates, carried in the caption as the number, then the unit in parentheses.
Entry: 165 (g)
